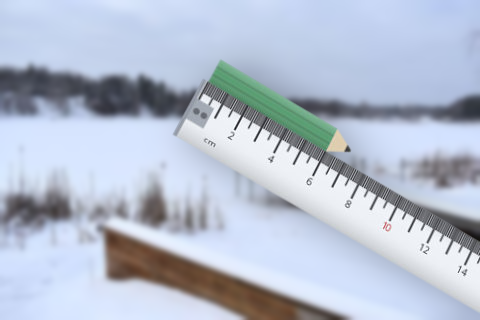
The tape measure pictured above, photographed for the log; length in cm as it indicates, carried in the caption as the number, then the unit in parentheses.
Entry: 7 (cm)
